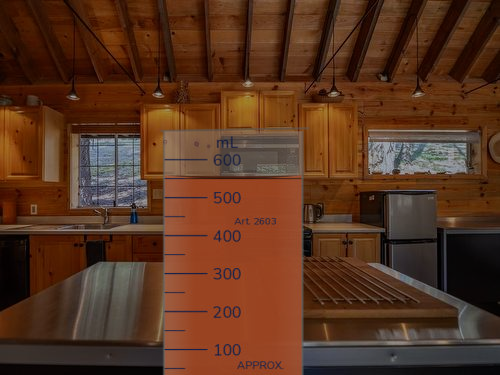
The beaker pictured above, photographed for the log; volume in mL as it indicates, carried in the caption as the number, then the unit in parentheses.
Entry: 550 (mL)
